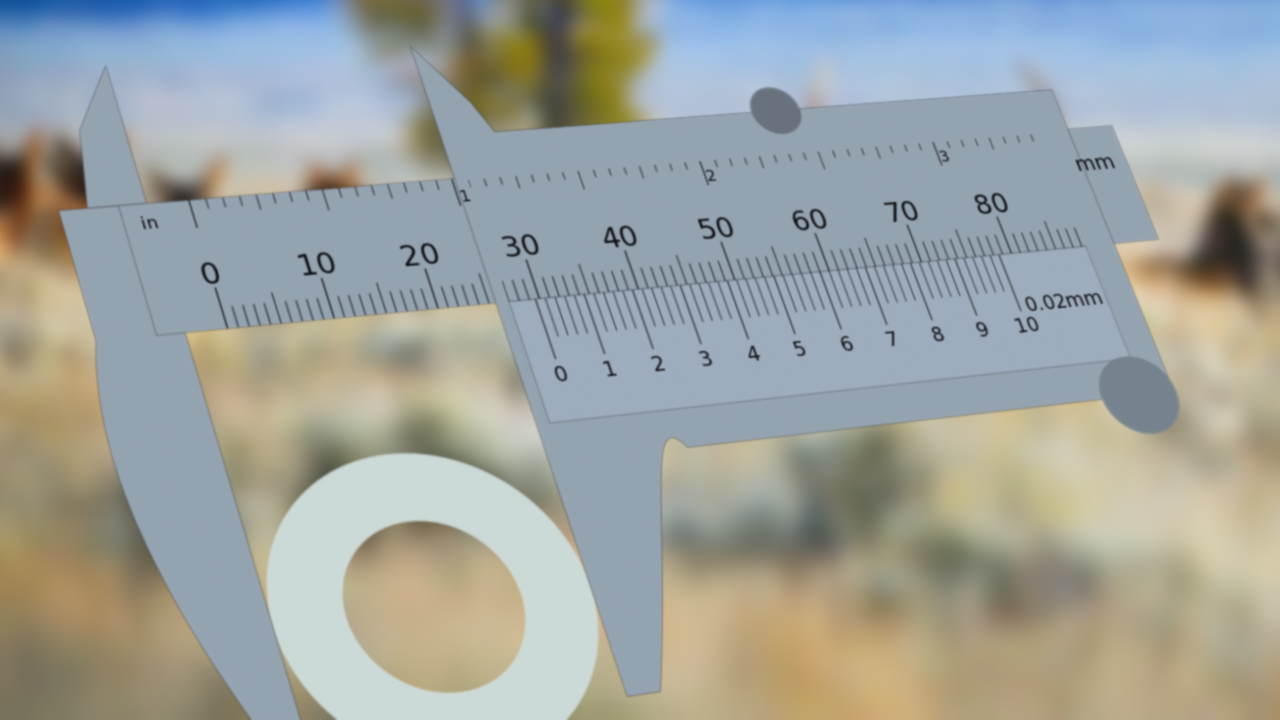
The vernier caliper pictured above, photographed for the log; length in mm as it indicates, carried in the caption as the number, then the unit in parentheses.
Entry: 29.6 (mm)
